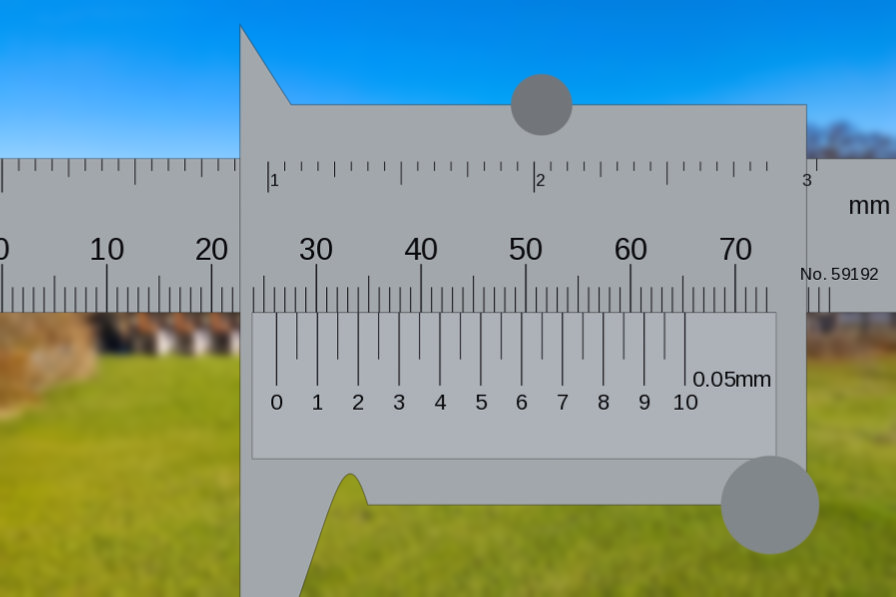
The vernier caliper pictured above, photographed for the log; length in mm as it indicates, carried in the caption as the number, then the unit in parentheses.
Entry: 26.2 (mm)
